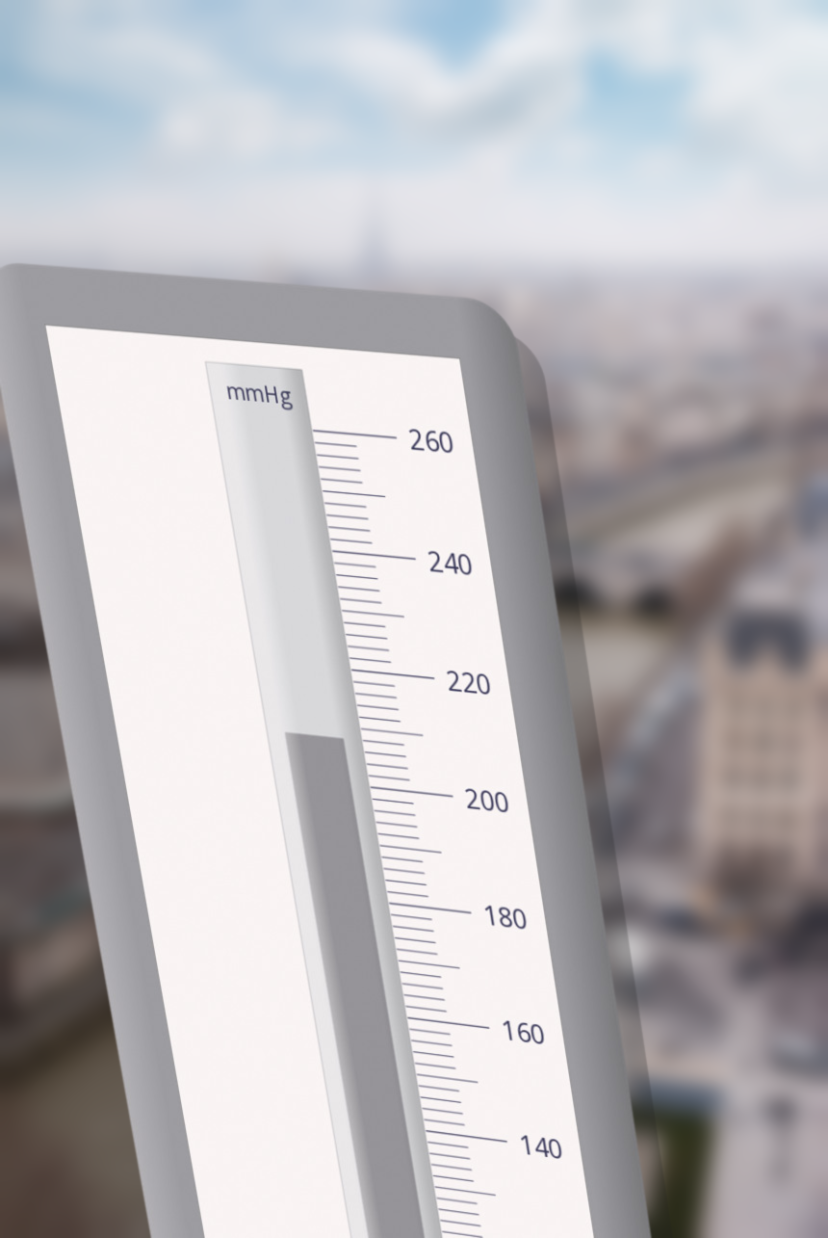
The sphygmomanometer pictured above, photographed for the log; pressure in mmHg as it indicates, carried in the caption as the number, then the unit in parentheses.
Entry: 208 (mmHg)
